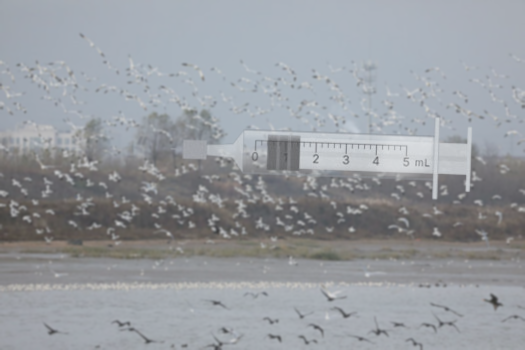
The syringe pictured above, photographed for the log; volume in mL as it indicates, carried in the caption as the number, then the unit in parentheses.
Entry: 0.4 (mL)
